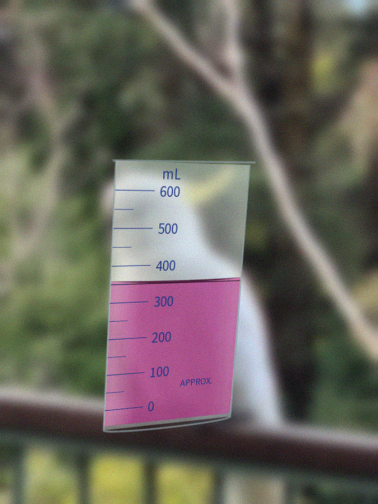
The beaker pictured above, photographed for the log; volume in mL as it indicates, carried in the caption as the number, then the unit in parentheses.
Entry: 350 (mL)
